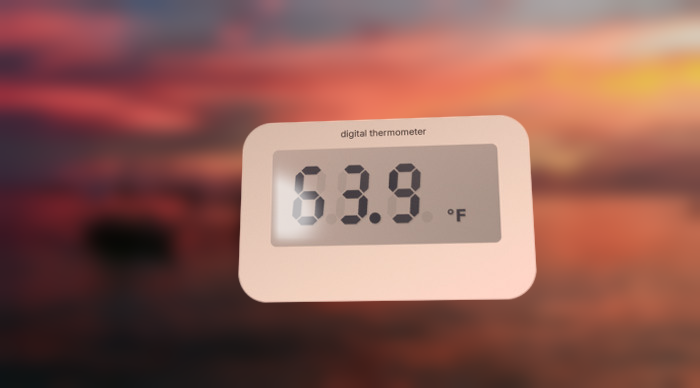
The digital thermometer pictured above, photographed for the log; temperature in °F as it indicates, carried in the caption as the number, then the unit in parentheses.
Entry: 63.9 (°F)
